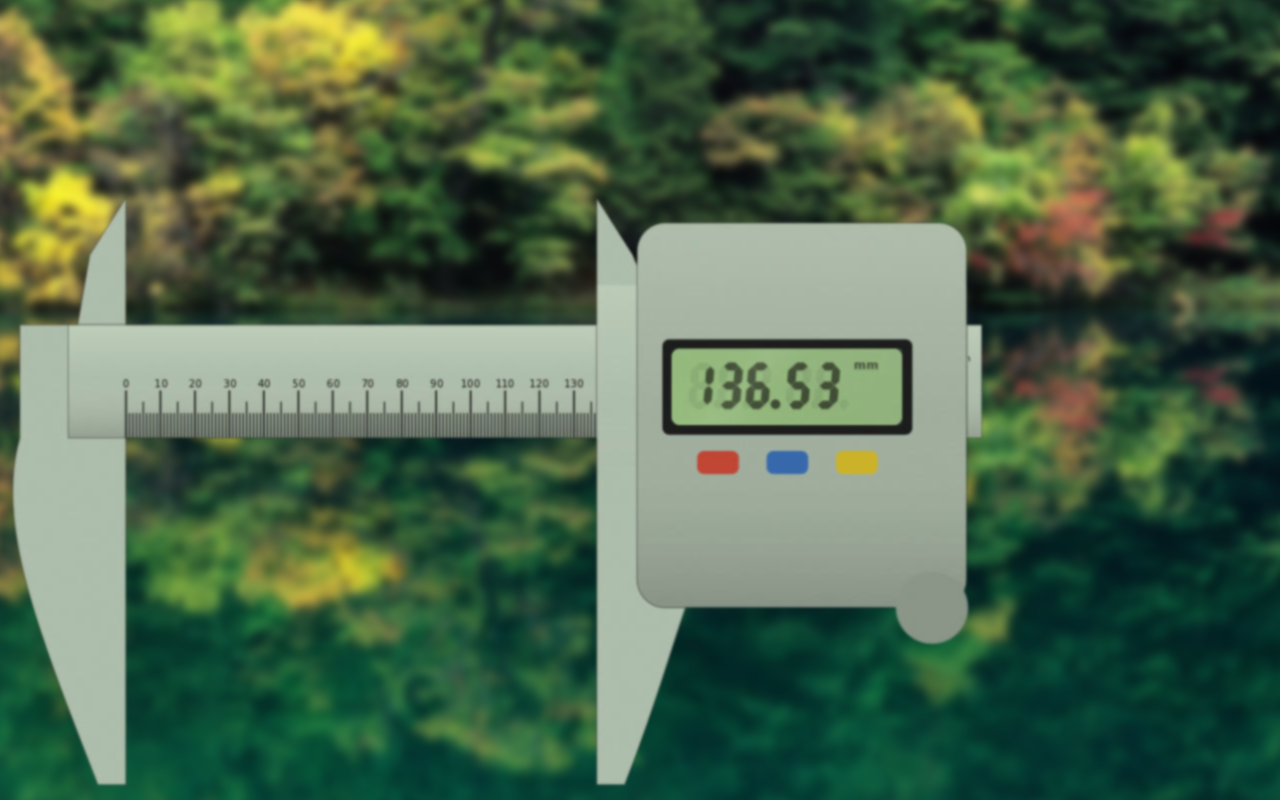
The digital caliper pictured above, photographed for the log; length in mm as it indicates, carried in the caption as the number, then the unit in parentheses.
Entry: 136.53 (mm)
